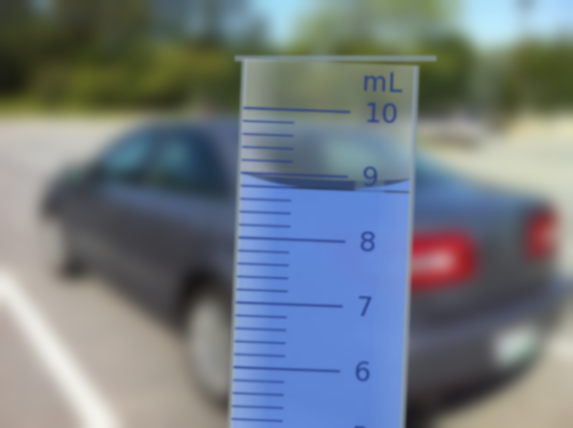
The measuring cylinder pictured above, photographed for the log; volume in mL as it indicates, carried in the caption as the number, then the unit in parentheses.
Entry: 8.8 (mL)
